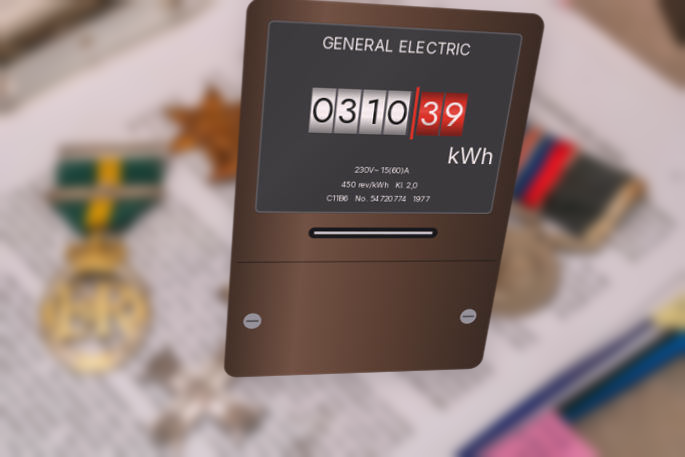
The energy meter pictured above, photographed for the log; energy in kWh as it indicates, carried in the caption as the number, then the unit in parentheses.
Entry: 310.39 (kWh)
